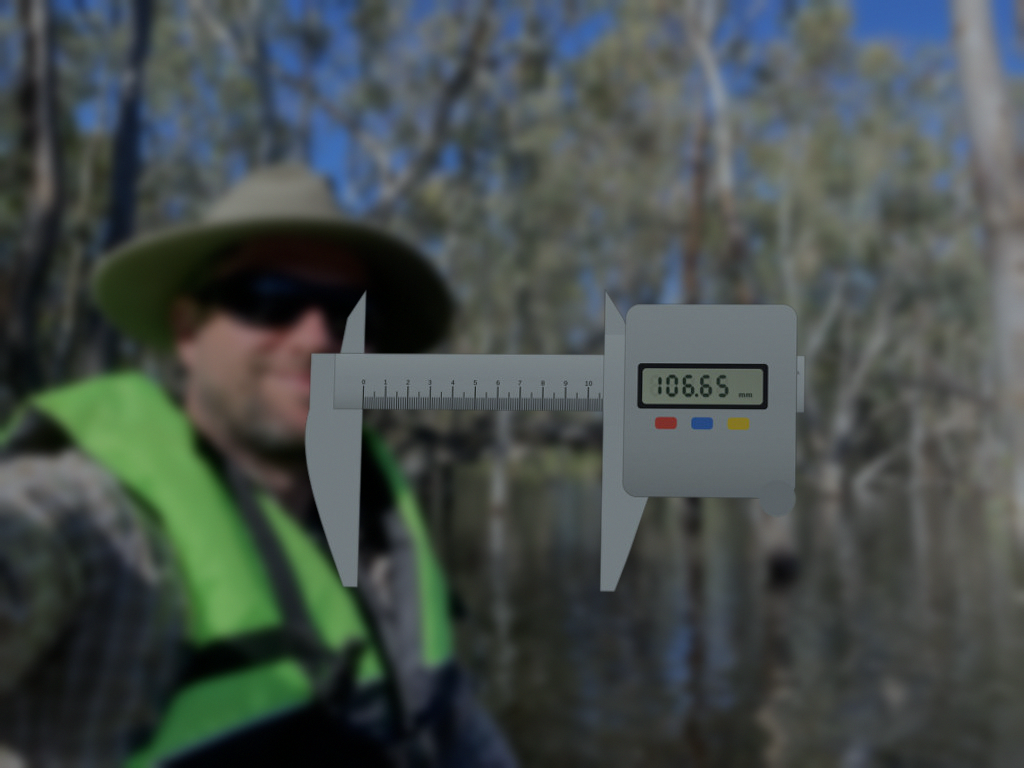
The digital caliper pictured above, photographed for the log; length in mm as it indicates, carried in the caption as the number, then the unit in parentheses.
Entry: 106.65 (mm)
